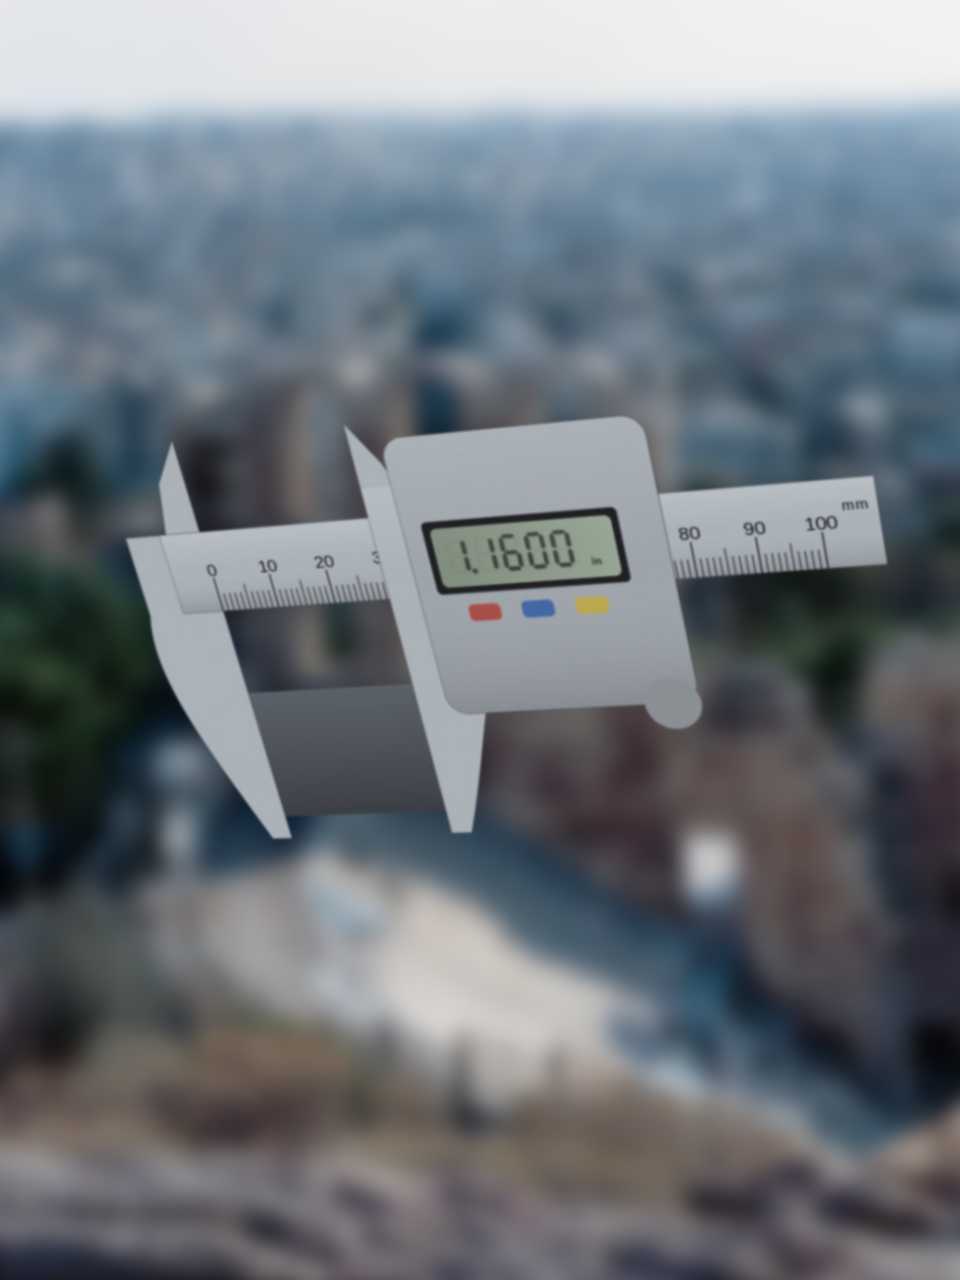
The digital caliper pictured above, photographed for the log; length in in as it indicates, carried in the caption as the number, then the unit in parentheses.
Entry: 1.1600 (in)
